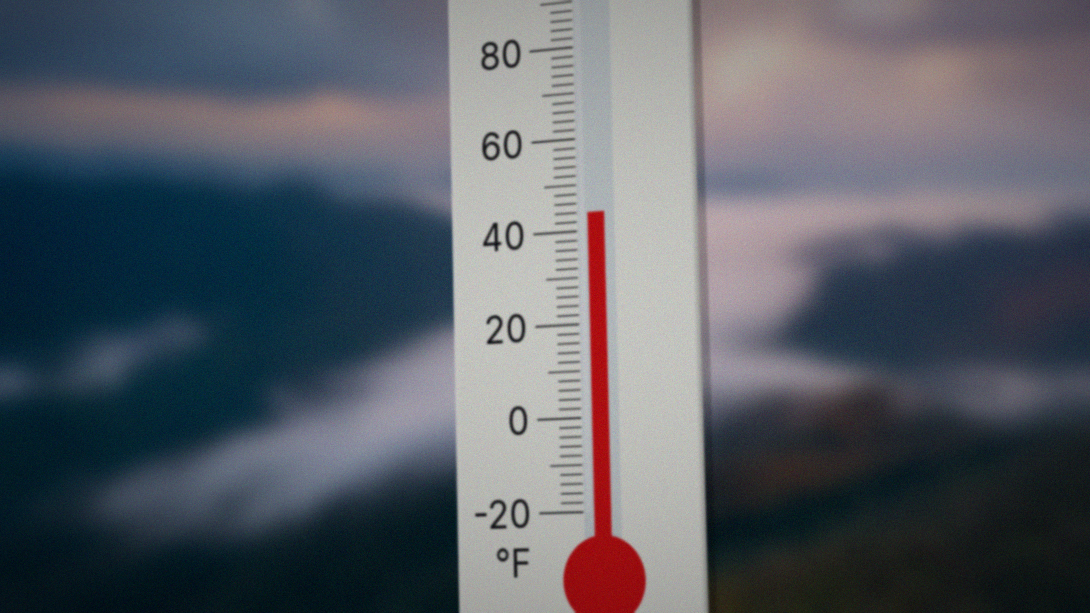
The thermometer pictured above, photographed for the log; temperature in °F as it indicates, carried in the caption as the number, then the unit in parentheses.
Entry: 44 (°F)
